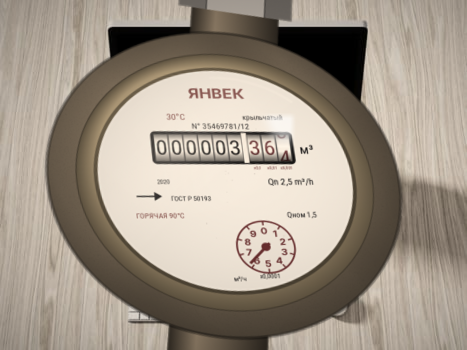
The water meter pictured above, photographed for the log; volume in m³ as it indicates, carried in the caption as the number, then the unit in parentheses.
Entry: 3.3636 (m³)
